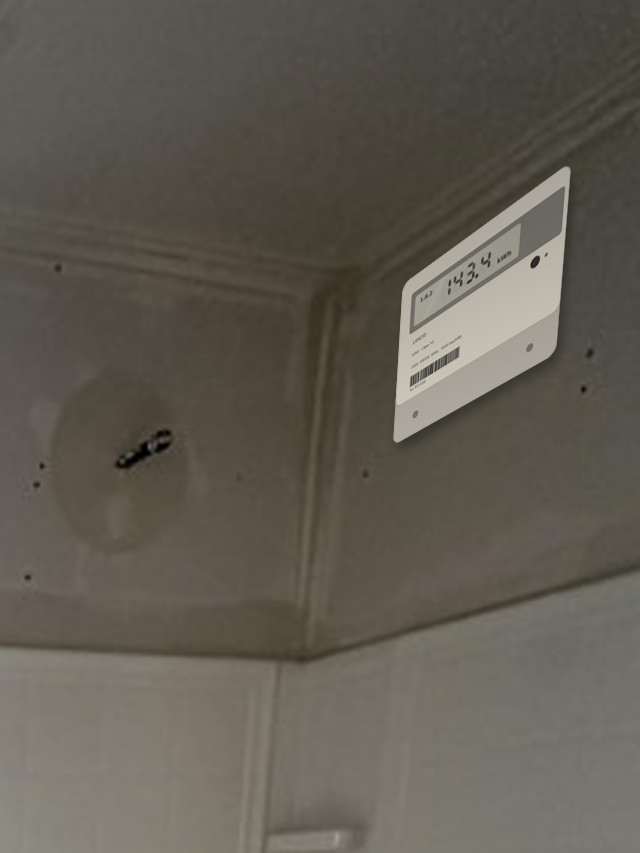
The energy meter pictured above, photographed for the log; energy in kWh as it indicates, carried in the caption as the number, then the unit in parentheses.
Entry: 143.4 (kWh)
